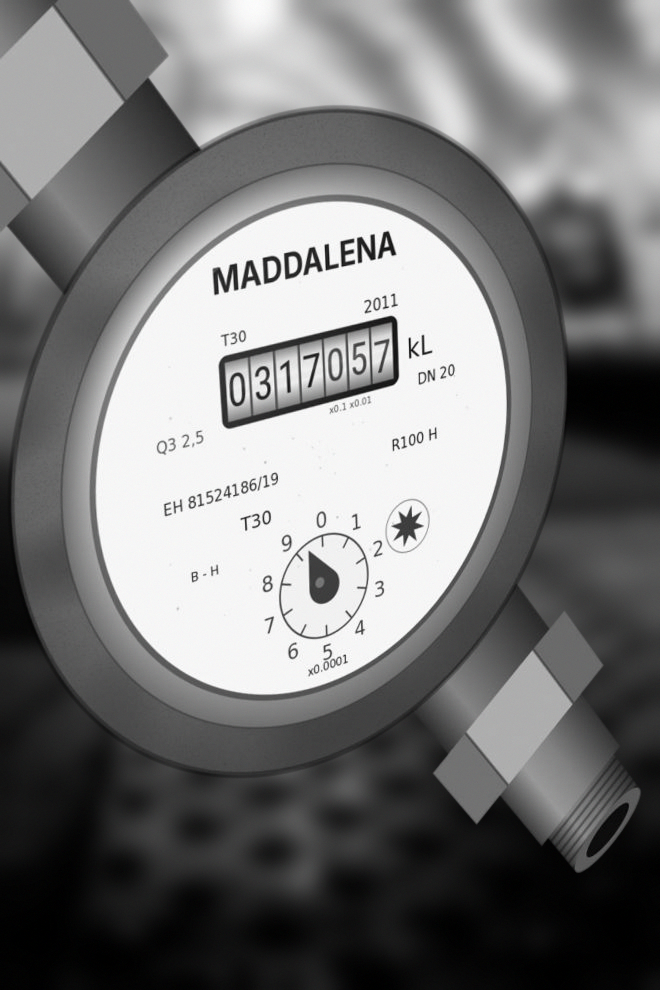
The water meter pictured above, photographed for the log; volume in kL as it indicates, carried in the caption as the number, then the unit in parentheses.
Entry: 317.0569 (kL)
